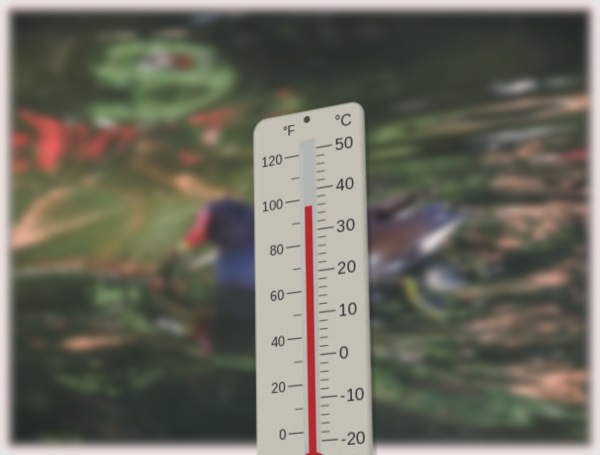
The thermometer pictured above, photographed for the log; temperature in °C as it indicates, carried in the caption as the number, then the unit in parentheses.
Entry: 36 (°C)
